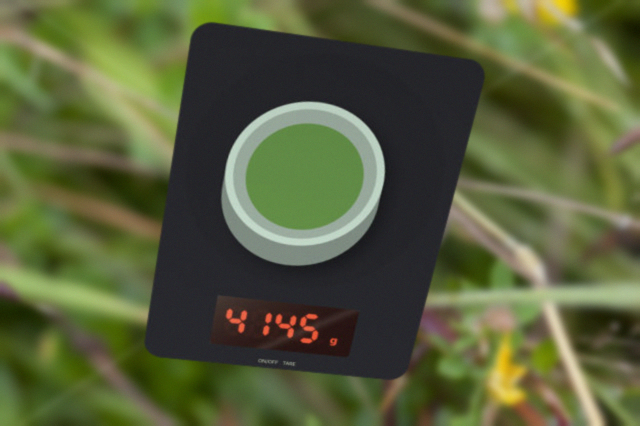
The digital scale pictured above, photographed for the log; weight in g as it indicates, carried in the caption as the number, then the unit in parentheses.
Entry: 4145 (g)
